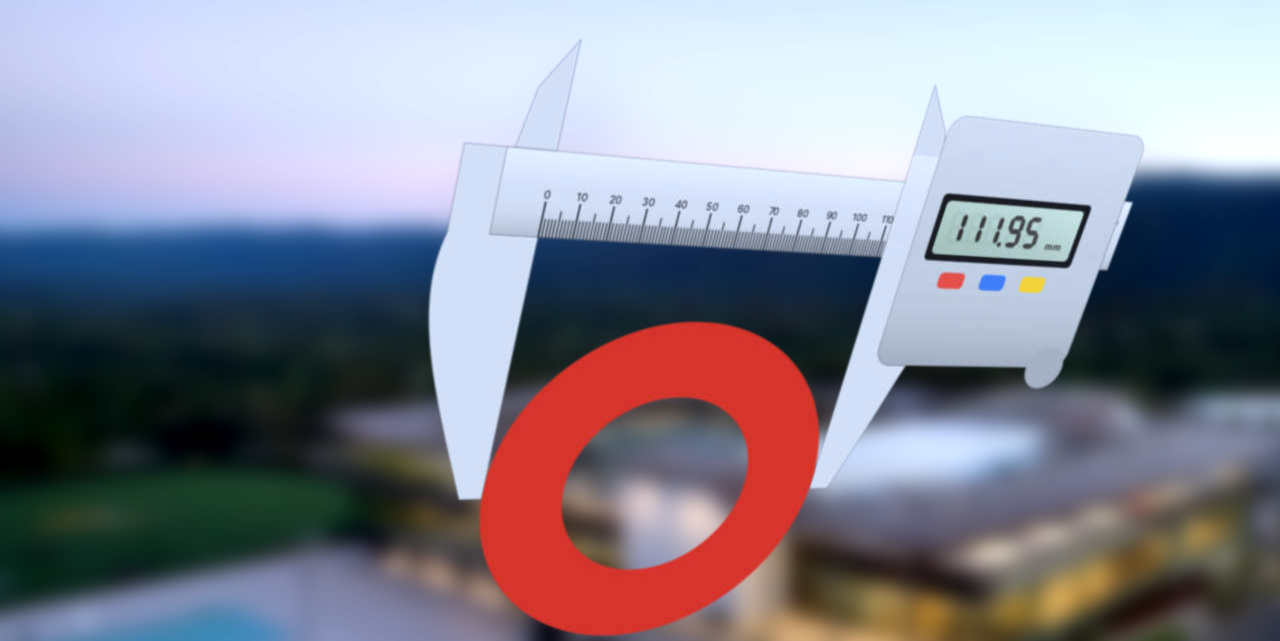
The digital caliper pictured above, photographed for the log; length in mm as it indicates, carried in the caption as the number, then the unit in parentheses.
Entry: 111.95 (mm)
